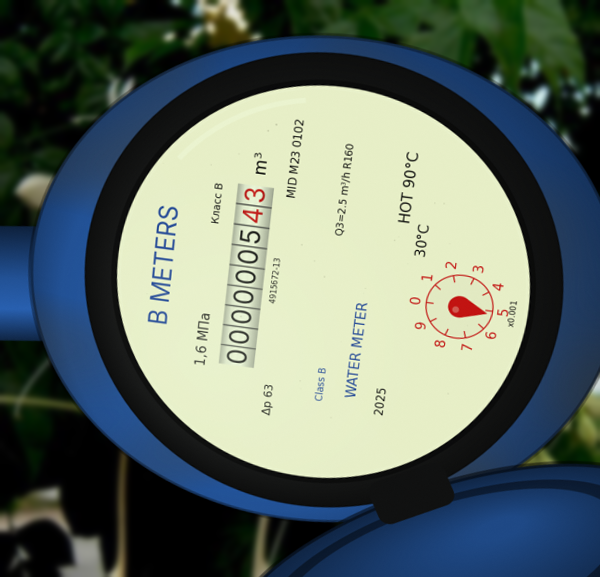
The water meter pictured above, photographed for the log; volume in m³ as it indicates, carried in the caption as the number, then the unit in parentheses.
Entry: 5.435 (m³)
